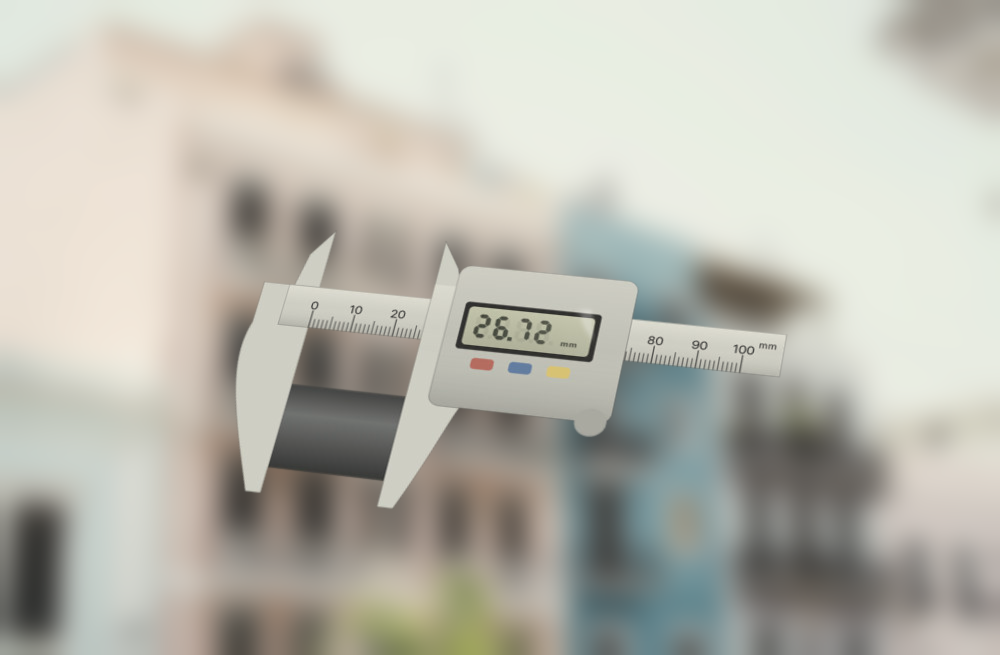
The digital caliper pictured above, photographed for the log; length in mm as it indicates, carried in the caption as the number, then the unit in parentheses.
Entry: 26.72 (mm)
